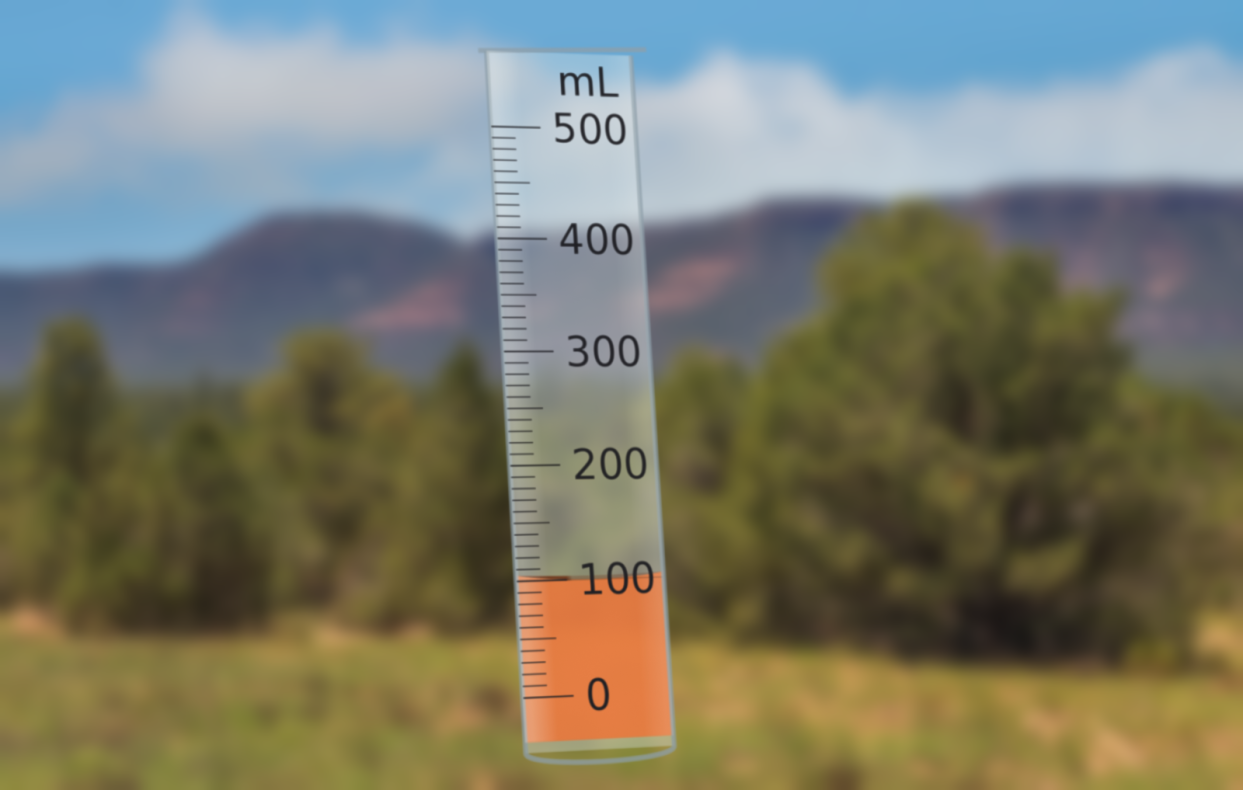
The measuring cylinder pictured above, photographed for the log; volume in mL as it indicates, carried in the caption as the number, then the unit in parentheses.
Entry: 100 (mL)
